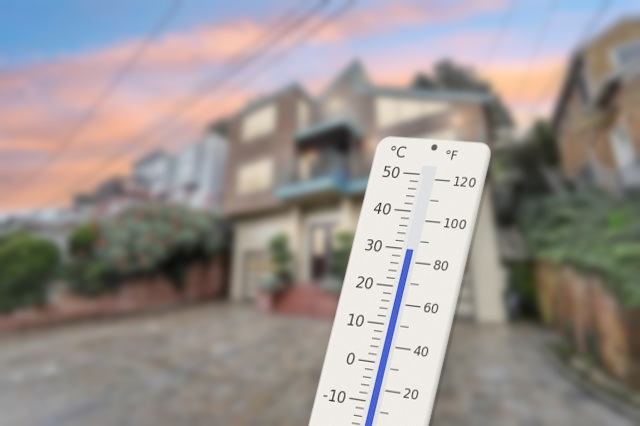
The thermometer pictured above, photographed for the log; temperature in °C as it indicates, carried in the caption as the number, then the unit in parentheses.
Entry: 30 (°C)
